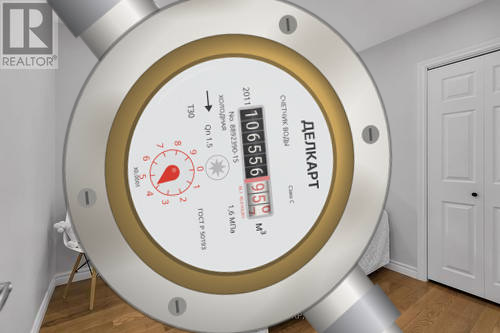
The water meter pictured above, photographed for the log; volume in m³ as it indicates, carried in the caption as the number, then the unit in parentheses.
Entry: 106556.9564 (m³)
